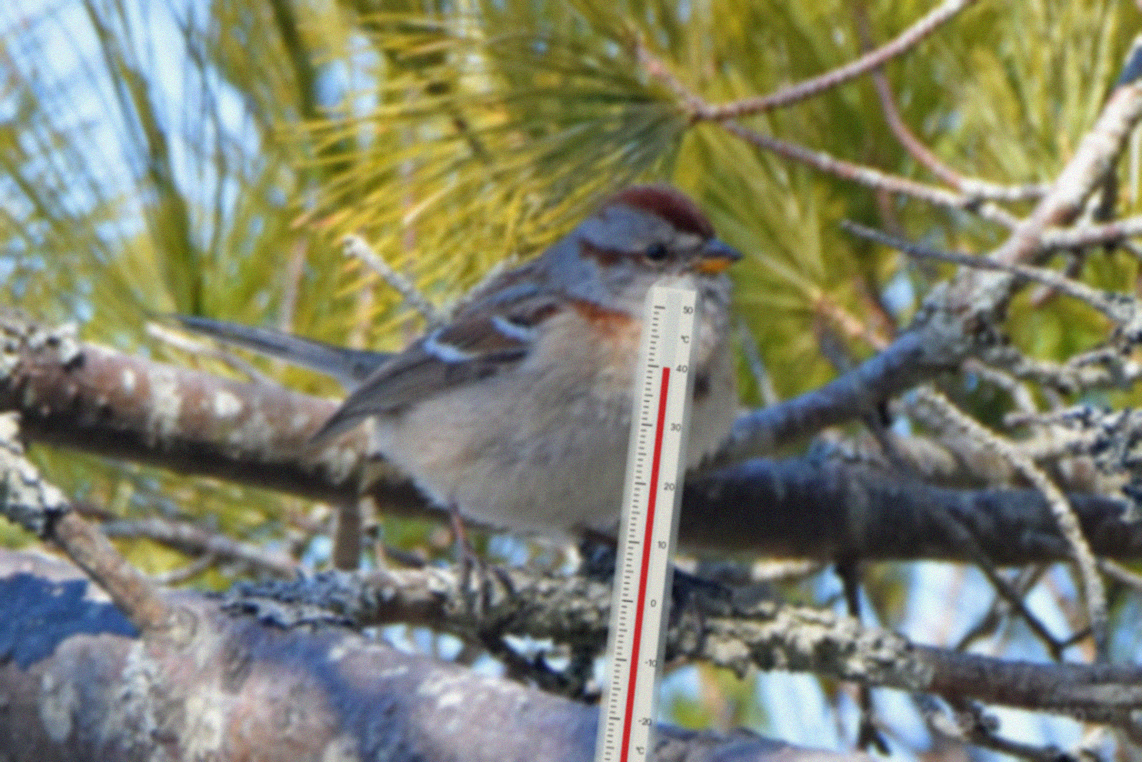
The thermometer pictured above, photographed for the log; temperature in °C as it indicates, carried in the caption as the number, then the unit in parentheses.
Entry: 40 (°C)
